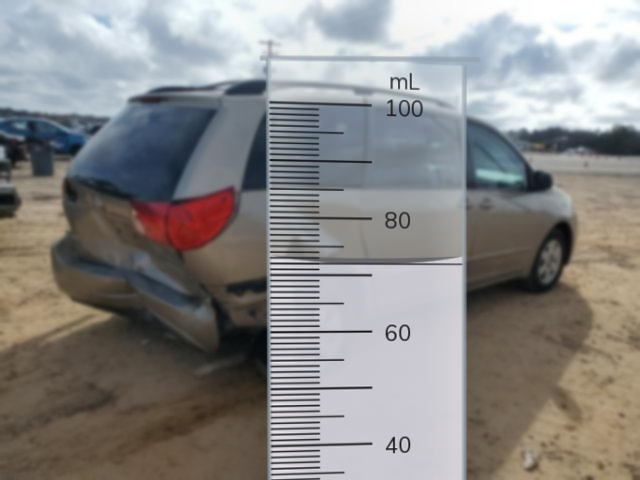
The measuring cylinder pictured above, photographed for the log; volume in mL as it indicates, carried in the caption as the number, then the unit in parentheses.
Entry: 72 (mL)
